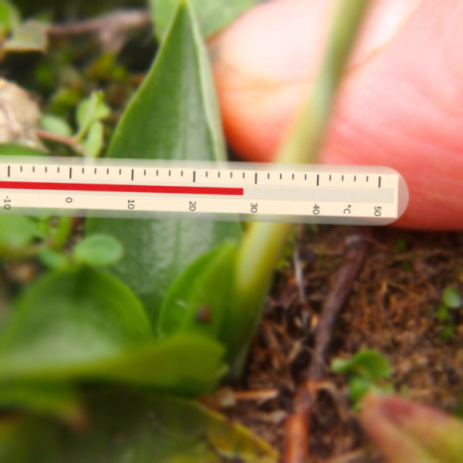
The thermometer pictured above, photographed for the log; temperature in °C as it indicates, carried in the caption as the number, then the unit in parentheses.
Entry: 28 (°C)
